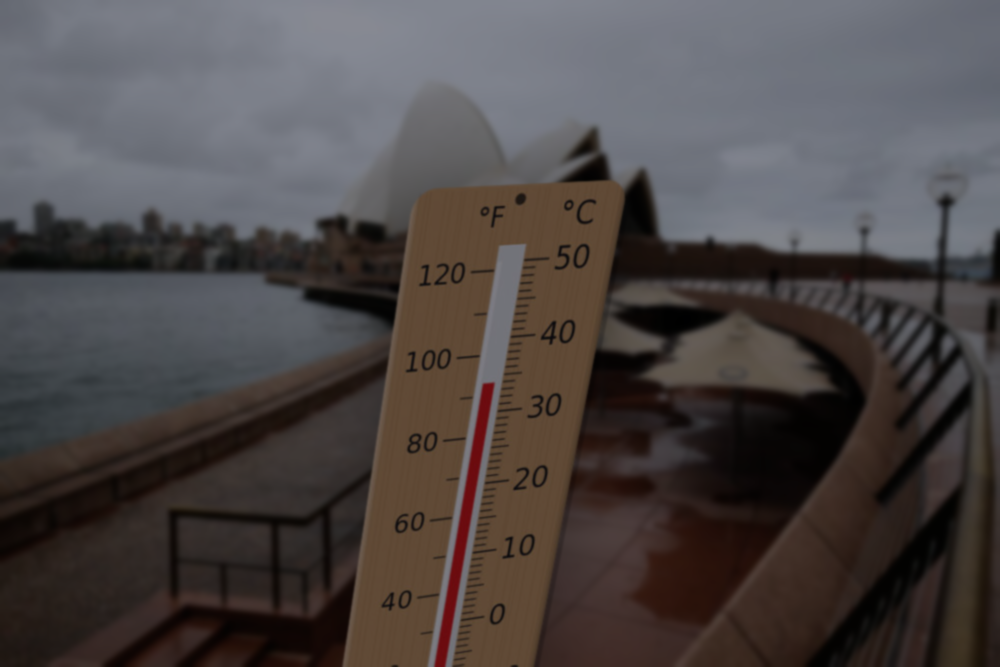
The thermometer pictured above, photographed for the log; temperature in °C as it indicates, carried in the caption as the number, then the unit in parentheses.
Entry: 34 (°C)
